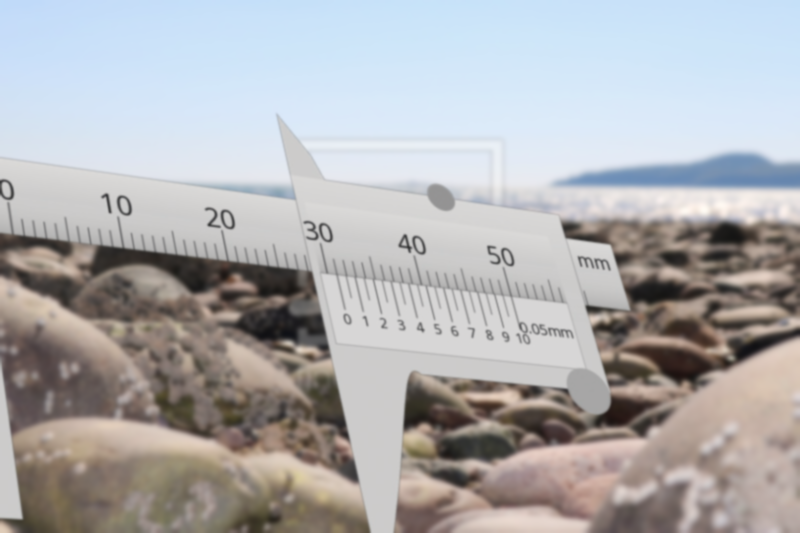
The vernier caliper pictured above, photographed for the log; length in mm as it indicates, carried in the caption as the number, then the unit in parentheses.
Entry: 31.0 (mm)
